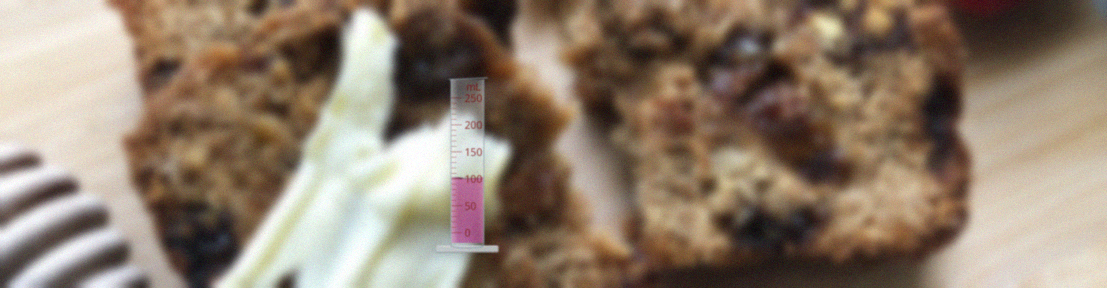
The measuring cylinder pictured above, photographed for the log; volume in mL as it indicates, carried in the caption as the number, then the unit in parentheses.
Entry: 100 (mL)
